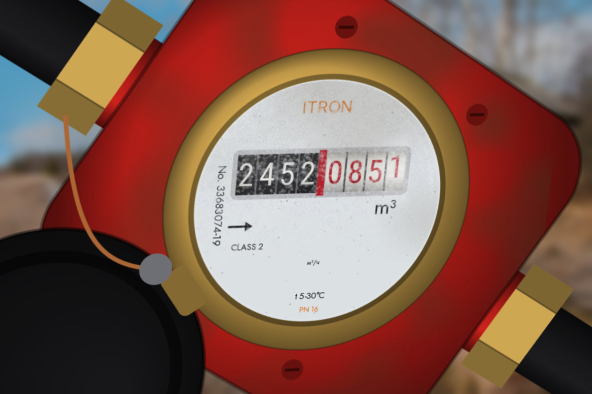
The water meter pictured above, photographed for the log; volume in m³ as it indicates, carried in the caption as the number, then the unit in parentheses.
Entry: 2452.0851 (m³)
